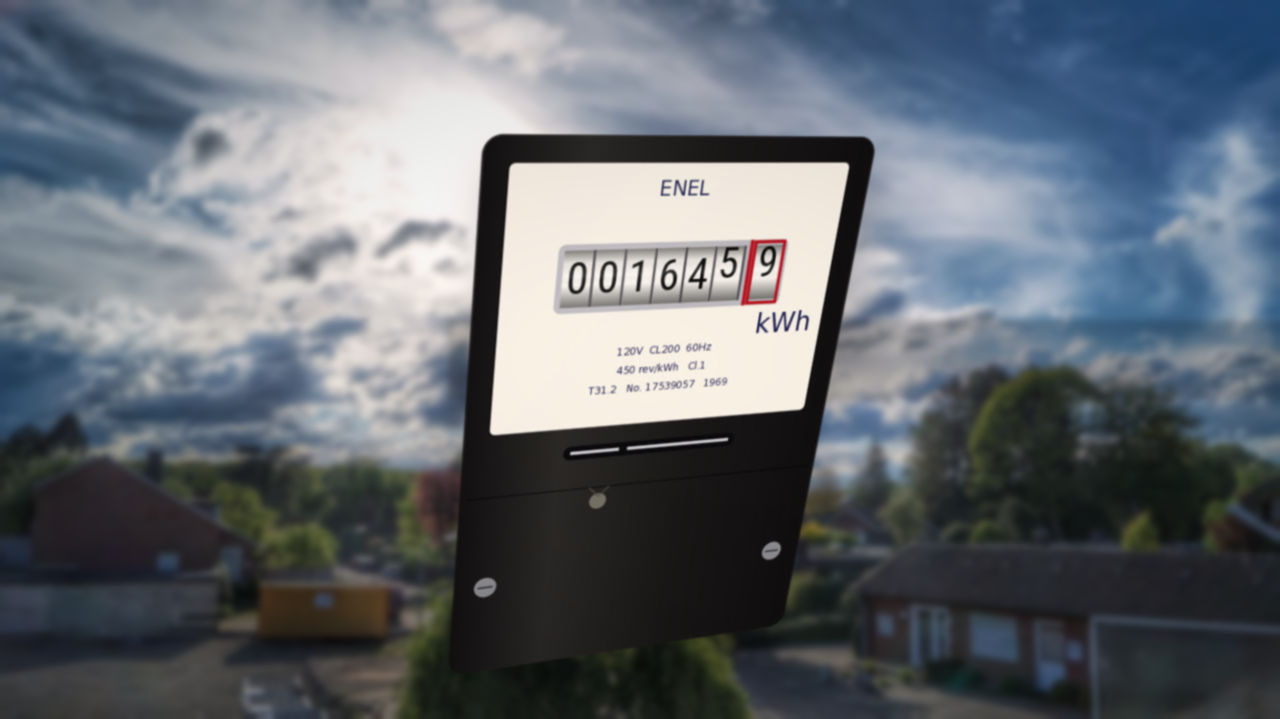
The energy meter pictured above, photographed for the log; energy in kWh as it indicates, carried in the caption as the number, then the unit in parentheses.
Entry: 1645.9 (kWh)
